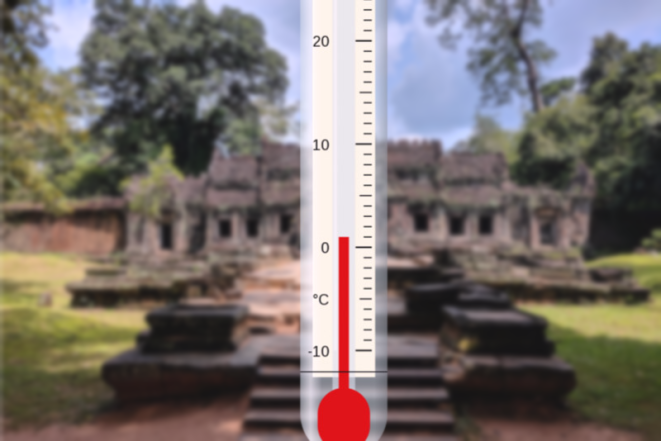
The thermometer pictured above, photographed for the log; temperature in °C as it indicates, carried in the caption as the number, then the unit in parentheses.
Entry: 1 (°C)
